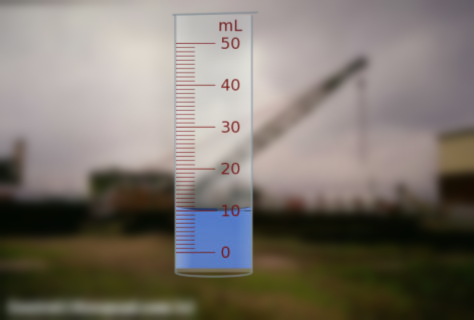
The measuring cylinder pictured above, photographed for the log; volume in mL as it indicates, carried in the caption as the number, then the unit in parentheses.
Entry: 10 (mL)
